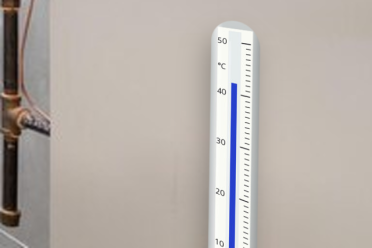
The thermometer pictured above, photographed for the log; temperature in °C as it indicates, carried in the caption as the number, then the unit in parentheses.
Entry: 42 (°C)
